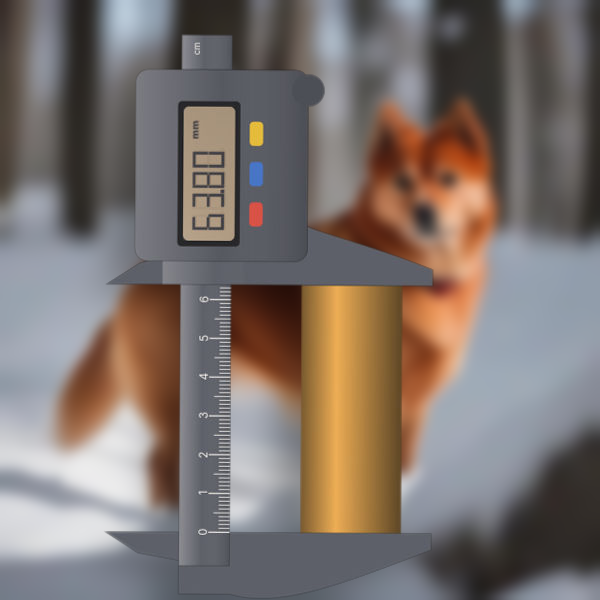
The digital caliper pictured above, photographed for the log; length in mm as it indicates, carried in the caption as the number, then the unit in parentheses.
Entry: 63.80 (mm)
